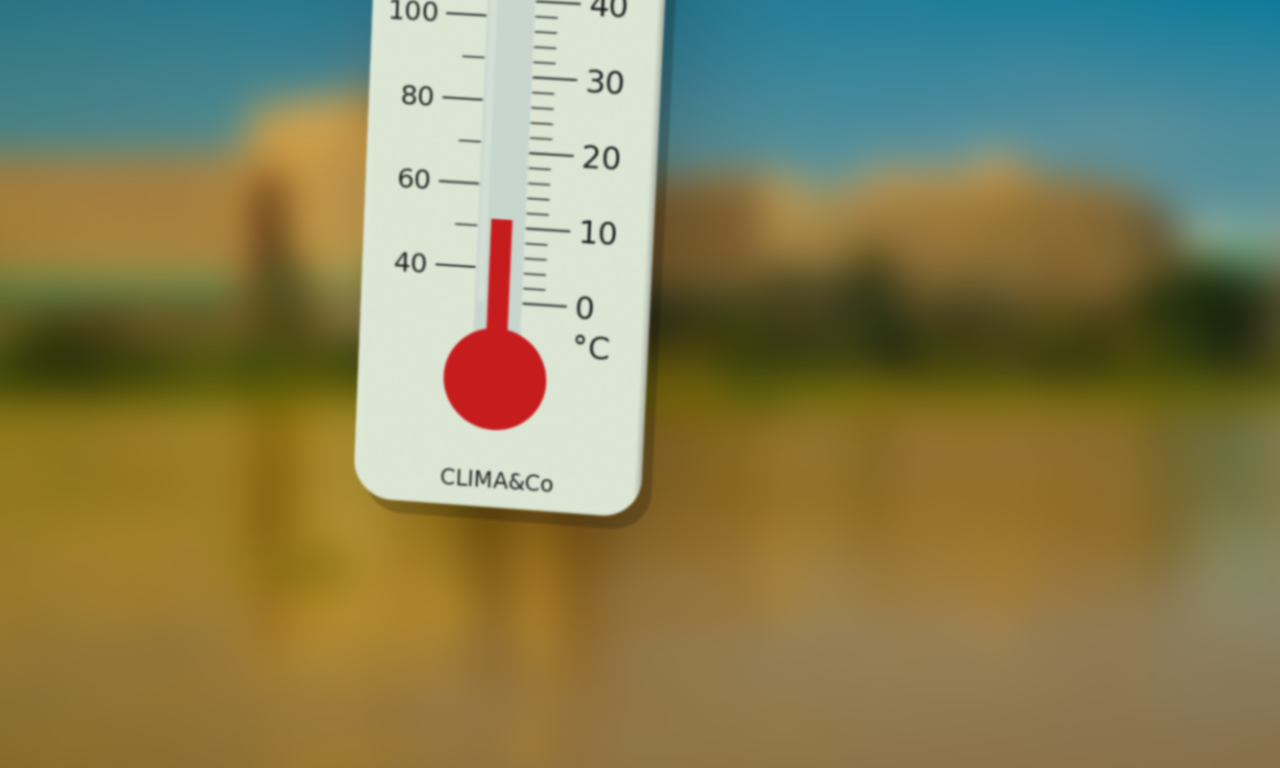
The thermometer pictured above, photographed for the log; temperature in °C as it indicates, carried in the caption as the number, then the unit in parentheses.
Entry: 11 (°C)
